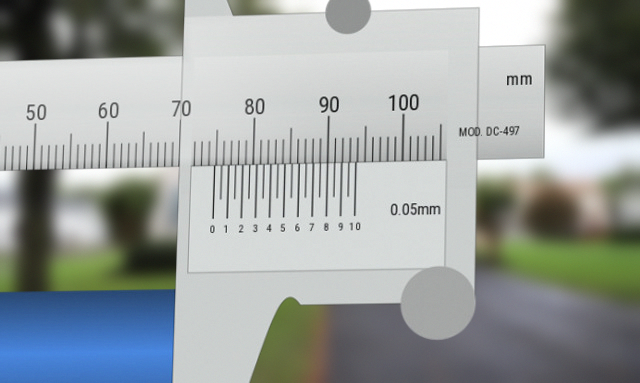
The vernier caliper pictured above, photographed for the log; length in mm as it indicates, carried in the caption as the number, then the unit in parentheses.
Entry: 74.8 (mm)
